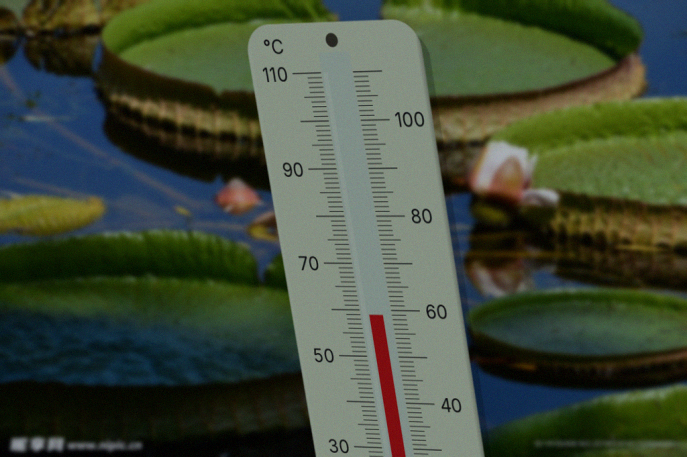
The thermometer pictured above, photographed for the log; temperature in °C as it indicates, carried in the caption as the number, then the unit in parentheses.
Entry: 59 (°C)
